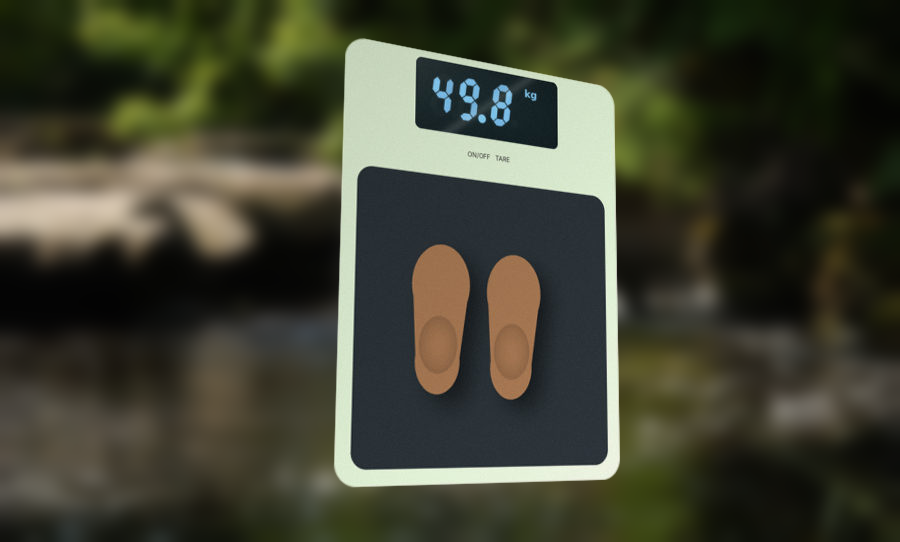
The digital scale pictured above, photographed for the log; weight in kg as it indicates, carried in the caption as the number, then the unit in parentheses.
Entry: 49.8 (kg)
